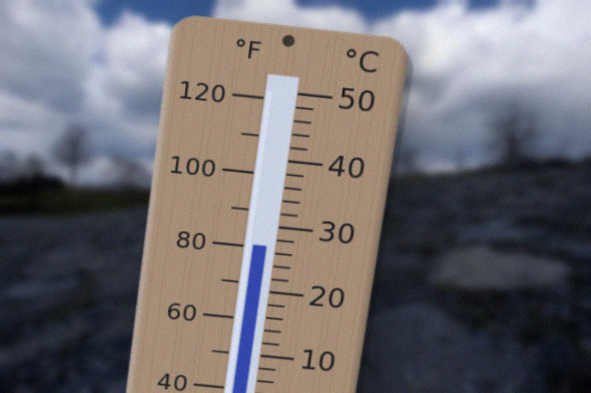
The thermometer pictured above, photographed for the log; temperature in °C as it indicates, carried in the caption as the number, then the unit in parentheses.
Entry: 27 (°C)
